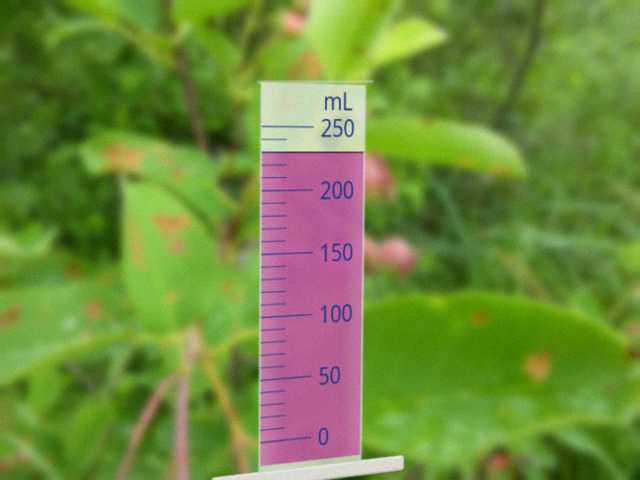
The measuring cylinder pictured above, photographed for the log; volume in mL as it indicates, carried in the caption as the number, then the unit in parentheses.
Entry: 230 (mL)
